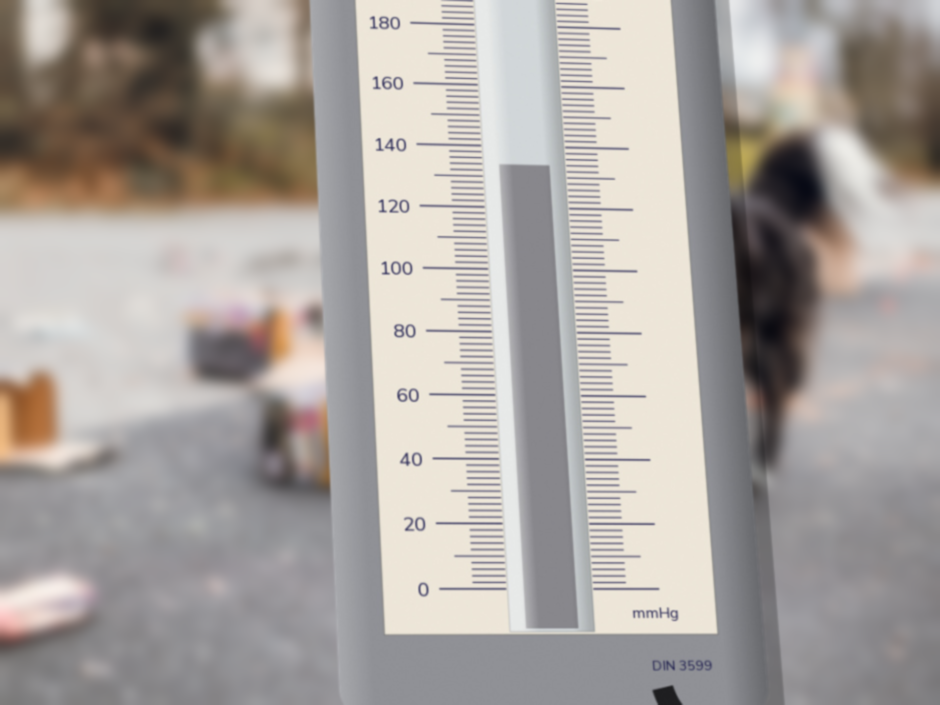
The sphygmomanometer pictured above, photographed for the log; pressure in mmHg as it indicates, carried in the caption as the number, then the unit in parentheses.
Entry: 134 (mmHg)
